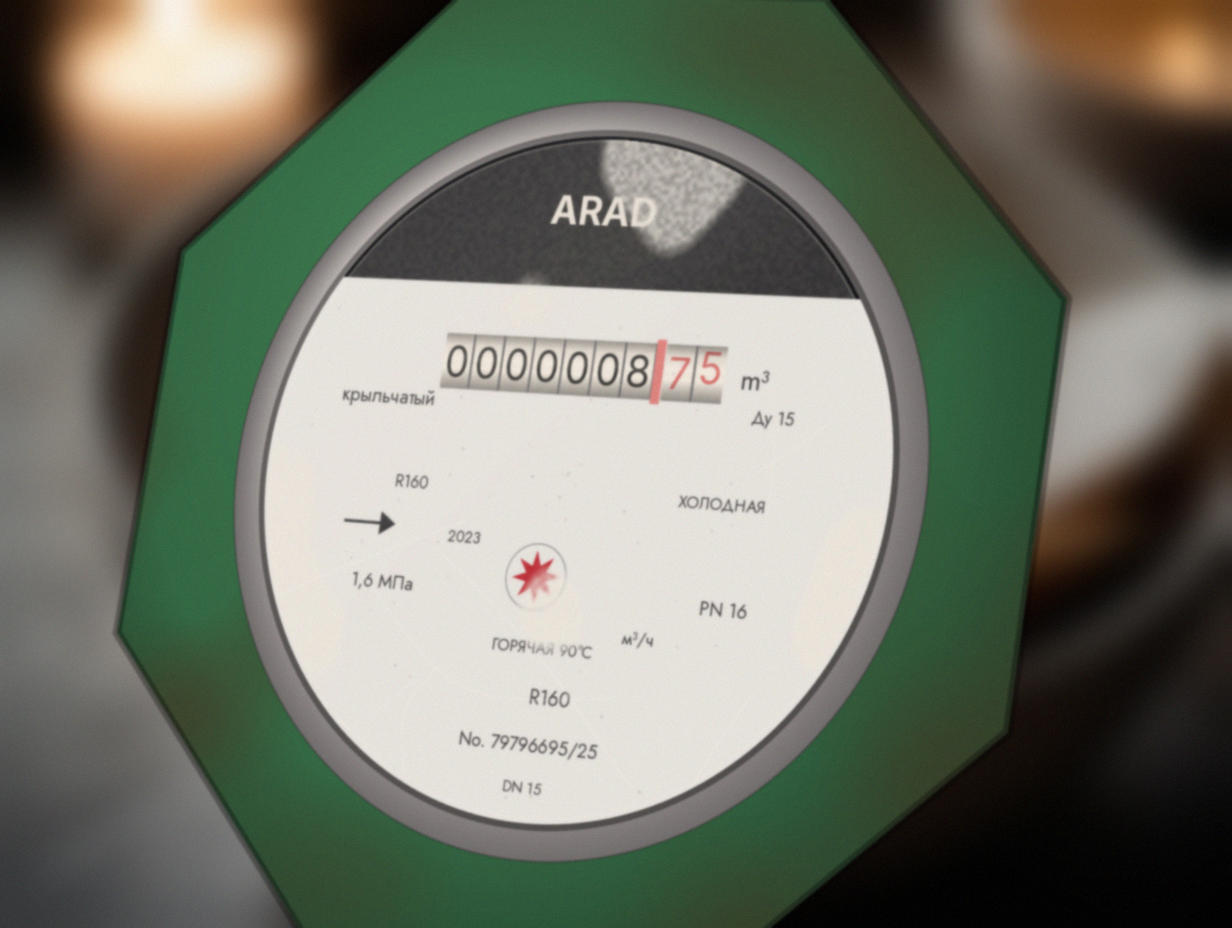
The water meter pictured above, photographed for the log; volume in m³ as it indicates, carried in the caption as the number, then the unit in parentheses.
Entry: 8.75 (m³)
